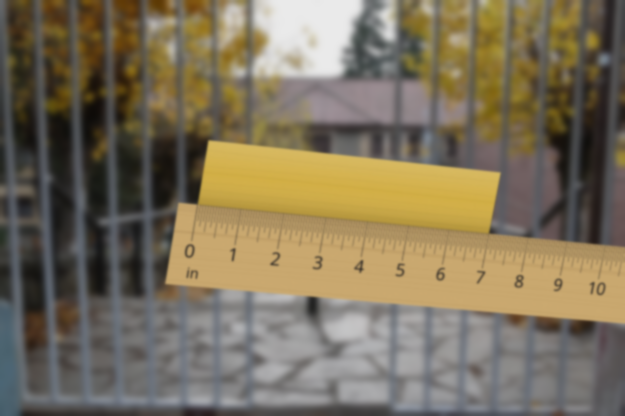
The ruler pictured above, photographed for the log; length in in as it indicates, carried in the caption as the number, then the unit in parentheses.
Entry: 7 (in)
